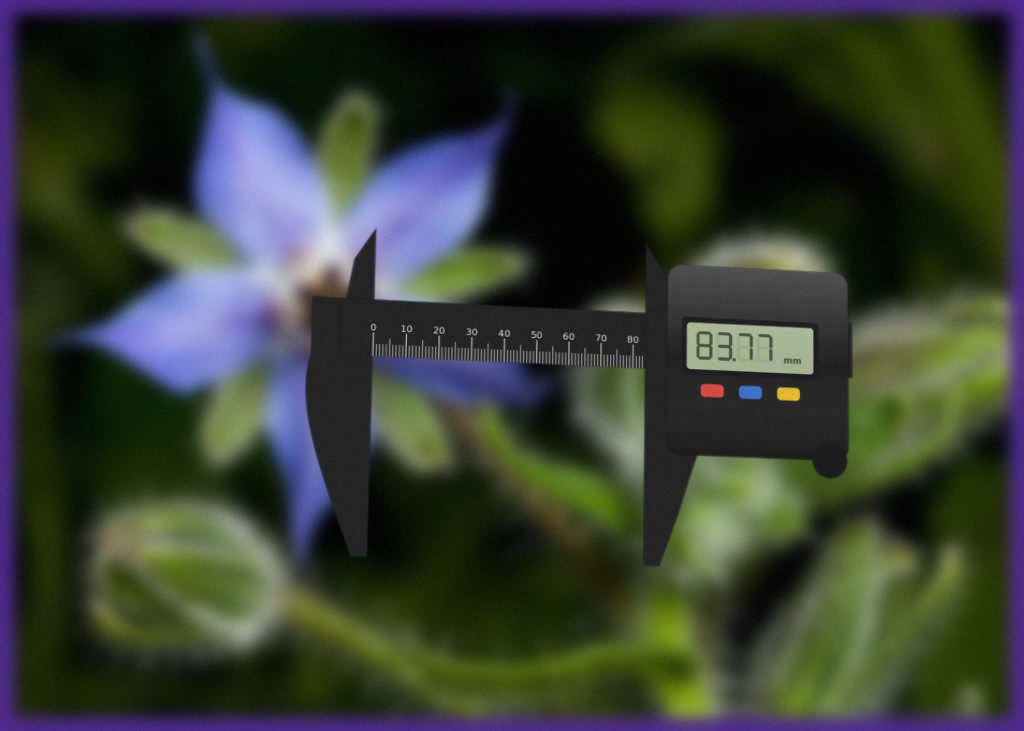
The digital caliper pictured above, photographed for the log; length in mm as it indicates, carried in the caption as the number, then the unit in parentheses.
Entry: 83.77 (mm)
